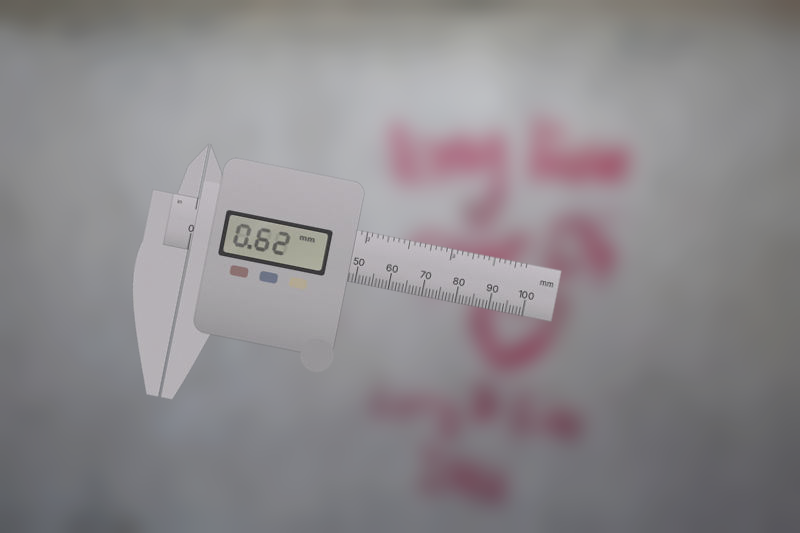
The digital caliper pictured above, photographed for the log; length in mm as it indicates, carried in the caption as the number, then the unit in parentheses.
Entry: 0.62 (mm)
